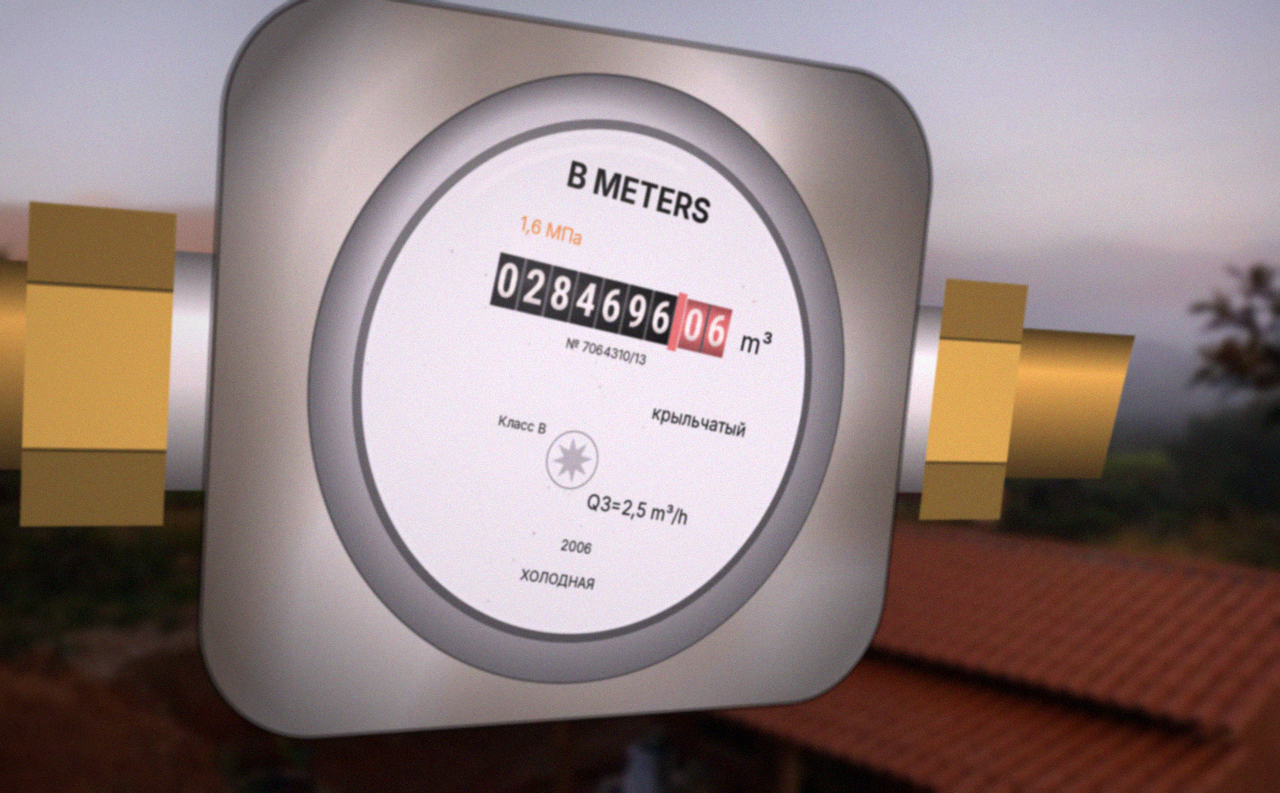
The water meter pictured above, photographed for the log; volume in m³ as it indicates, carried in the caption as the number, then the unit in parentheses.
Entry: 284696.06 (m³)
